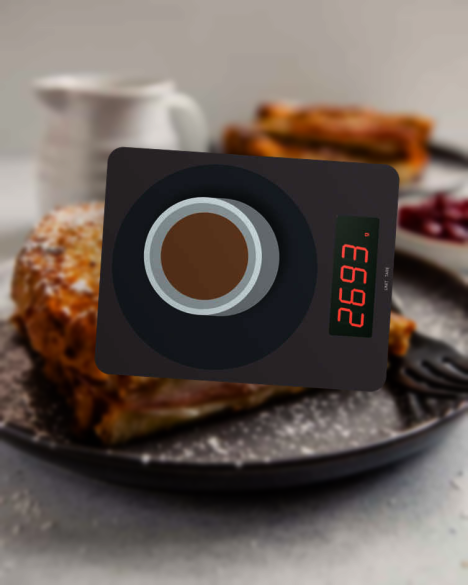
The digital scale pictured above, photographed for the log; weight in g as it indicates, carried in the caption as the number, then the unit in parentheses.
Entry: 2693 (g)
